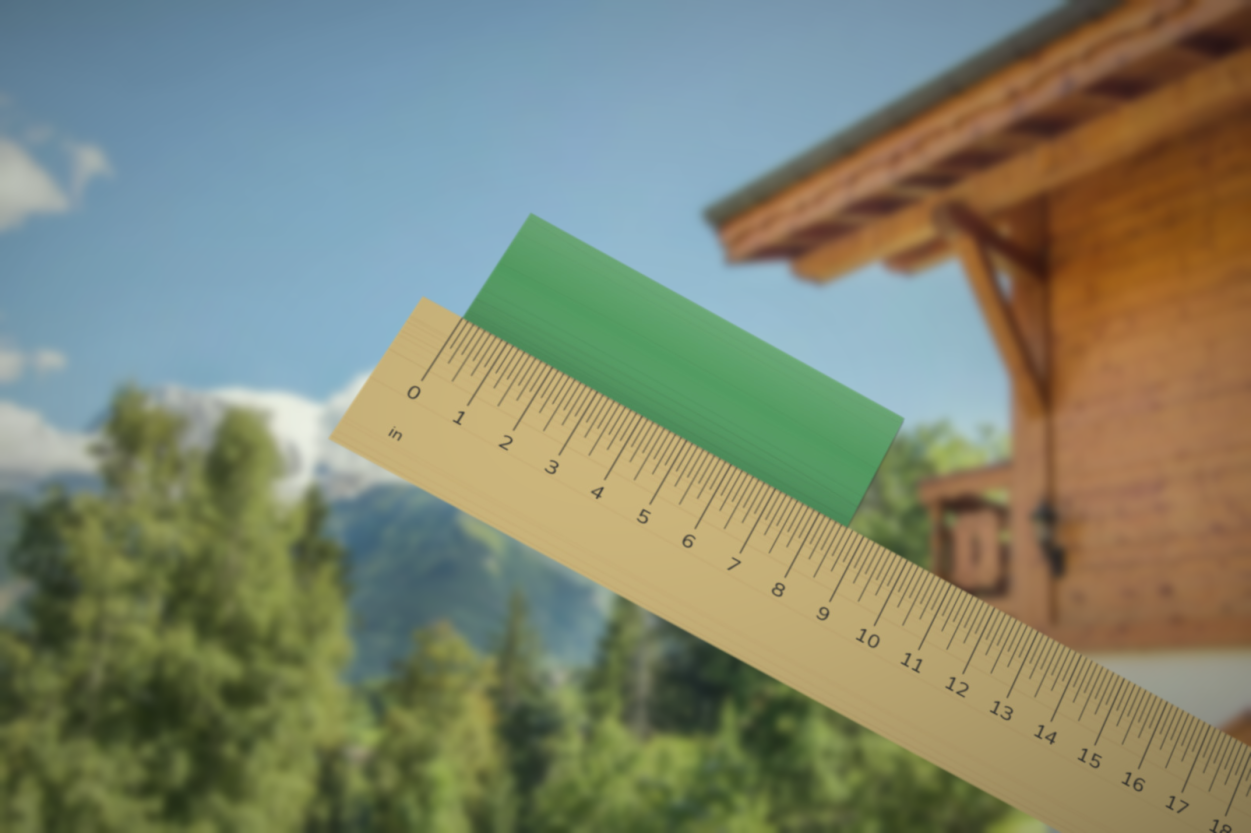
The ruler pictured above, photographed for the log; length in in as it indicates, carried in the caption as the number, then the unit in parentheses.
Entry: 8.625 (in)
